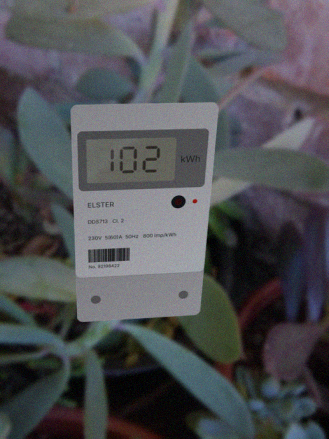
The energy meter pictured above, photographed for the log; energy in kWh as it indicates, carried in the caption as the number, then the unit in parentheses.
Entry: 102 (kWh)
